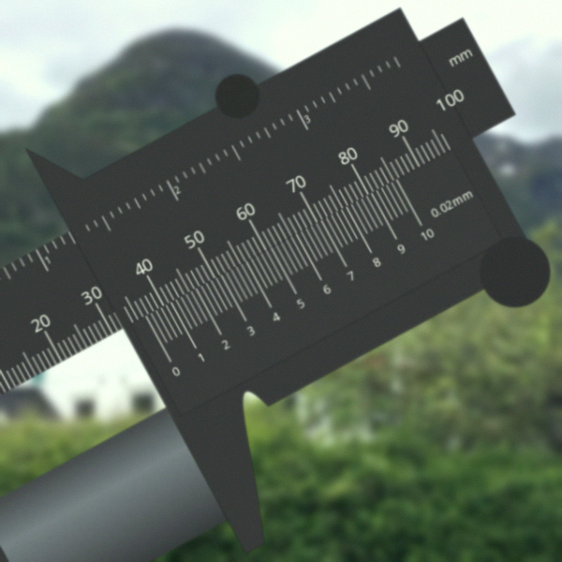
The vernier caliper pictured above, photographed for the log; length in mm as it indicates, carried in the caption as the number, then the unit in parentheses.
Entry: 36.5 (mm)
